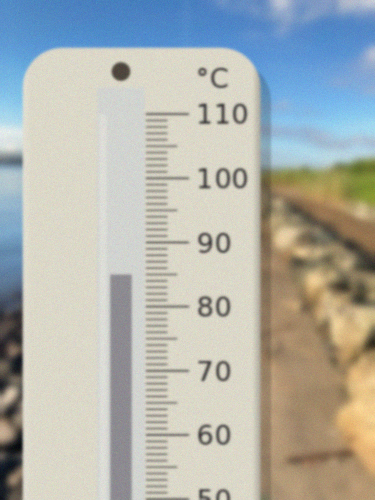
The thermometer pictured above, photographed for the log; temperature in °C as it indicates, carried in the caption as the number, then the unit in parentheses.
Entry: 85 (°C)
